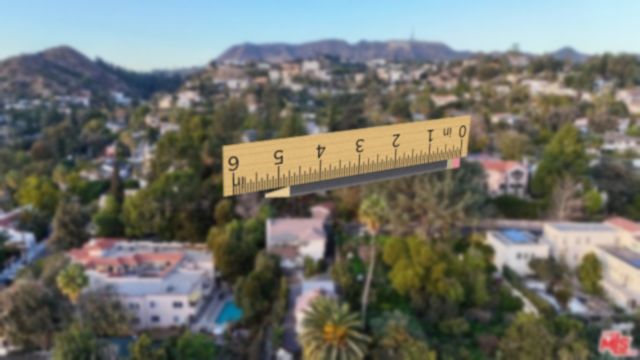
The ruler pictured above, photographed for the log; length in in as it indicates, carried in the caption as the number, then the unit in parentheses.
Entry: 5.5 (in)
